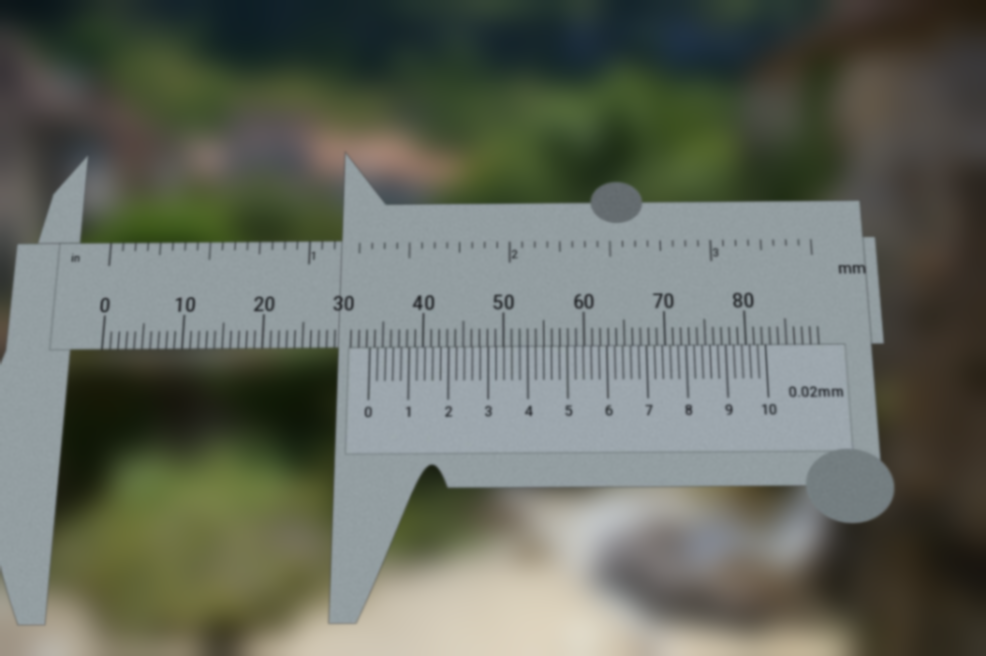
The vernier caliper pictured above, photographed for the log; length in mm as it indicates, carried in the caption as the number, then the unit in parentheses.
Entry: 33.4 (mm)
